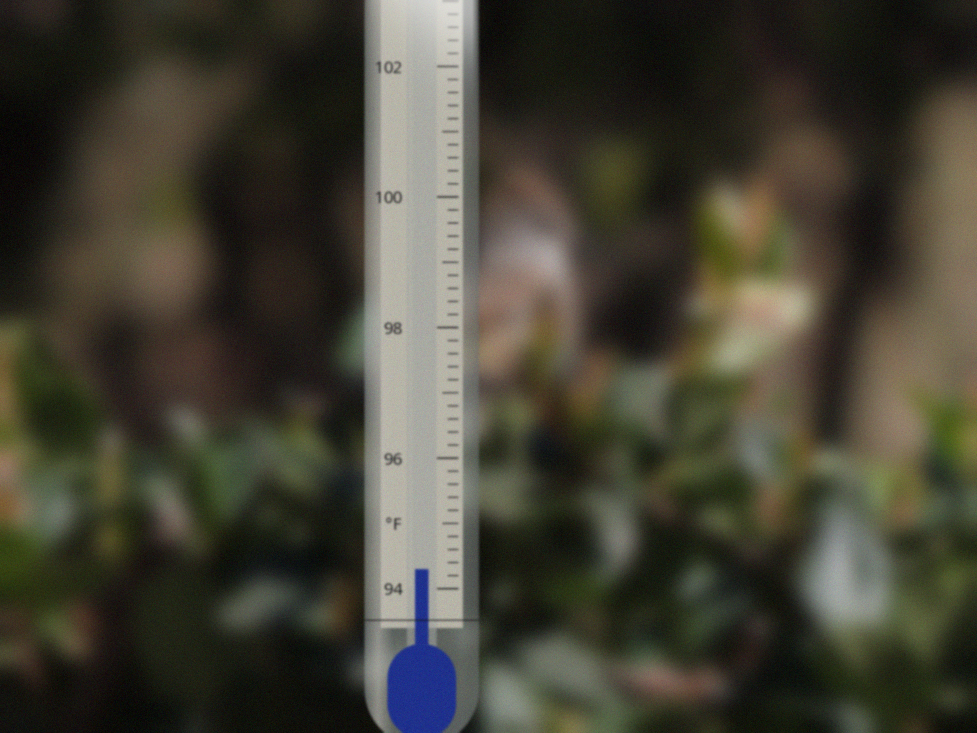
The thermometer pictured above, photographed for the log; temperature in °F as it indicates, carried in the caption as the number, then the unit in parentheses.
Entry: 94.3 (°F)
